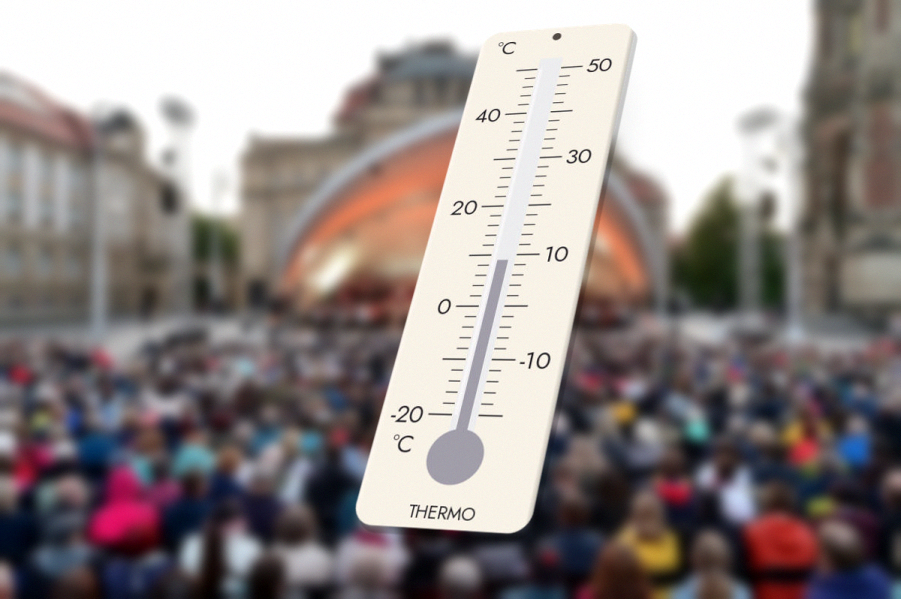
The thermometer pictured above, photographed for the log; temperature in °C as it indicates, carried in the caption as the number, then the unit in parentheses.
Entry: 9 (°C)
